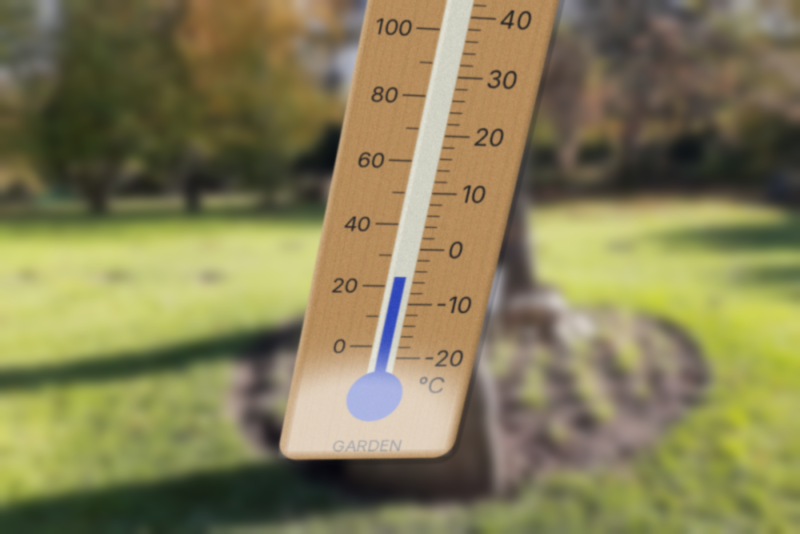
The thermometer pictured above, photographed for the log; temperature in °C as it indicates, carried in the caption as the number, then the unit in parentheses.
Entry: -5 (°C)
